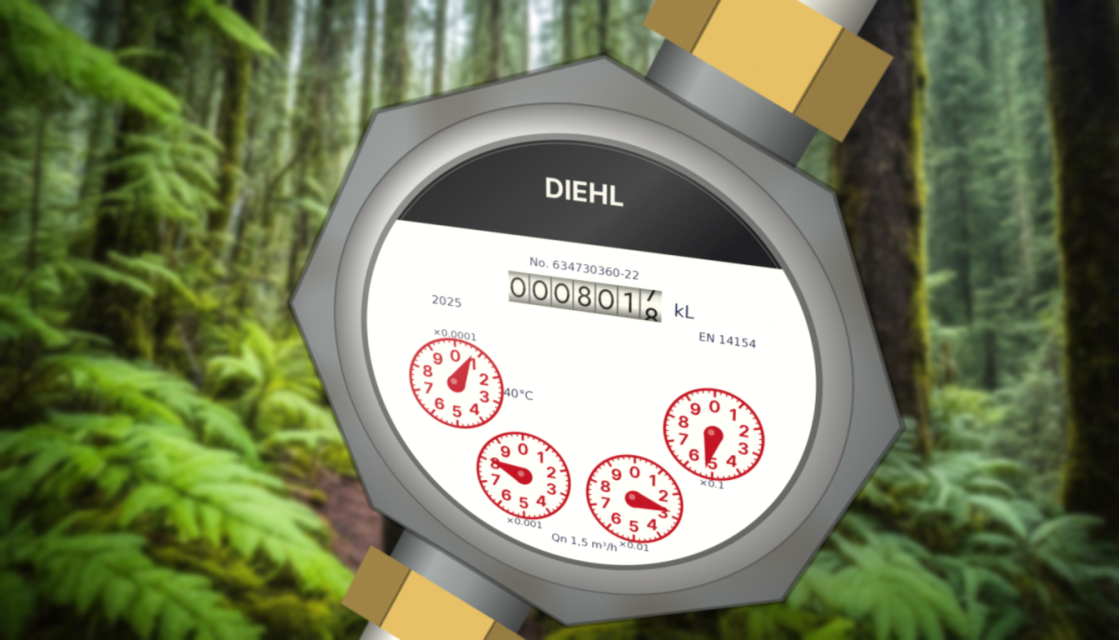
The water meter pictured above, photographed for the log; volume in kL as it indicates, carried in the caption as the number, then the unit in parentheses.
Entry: 8017.5280 (kL)
